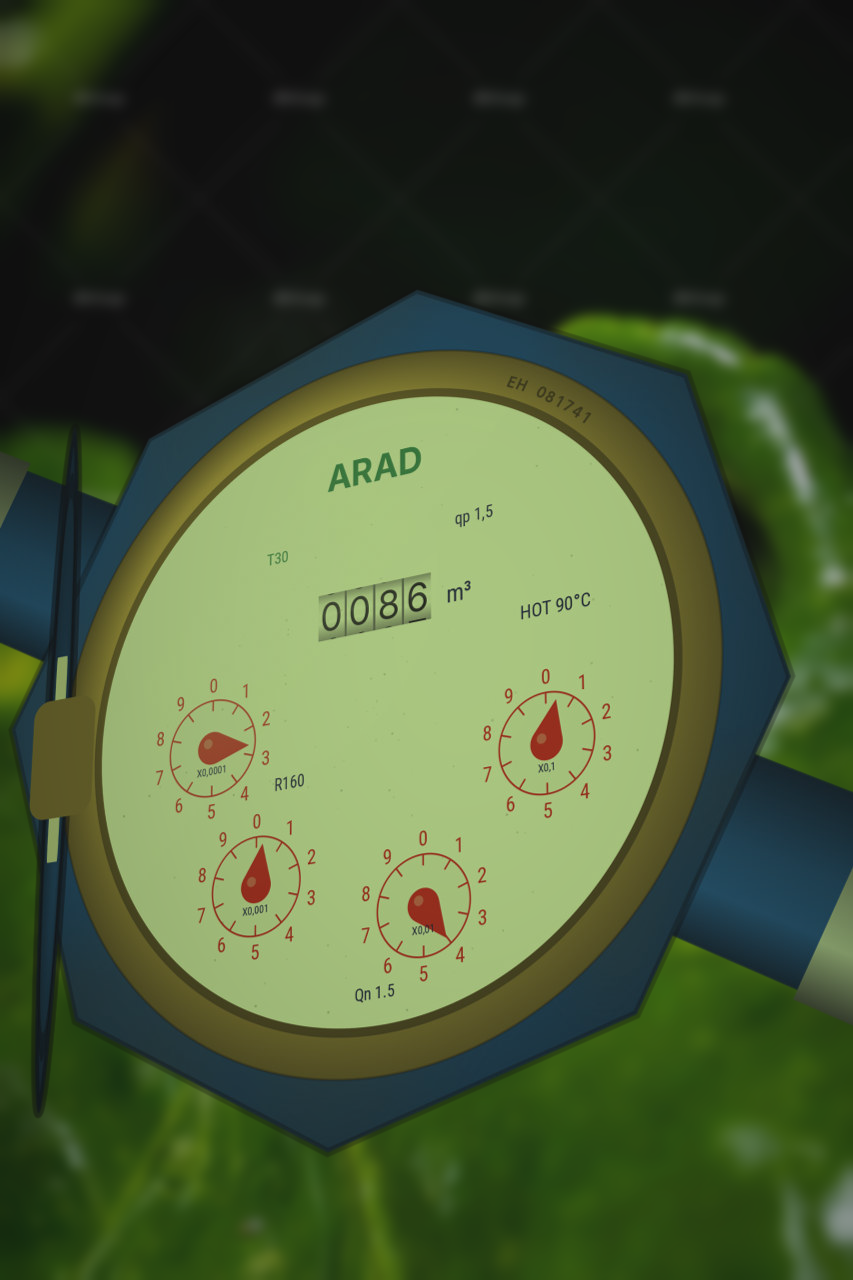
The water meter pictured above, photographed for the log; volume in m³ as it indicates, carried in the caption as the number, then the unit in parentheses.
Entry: 86.0402 (m³)
